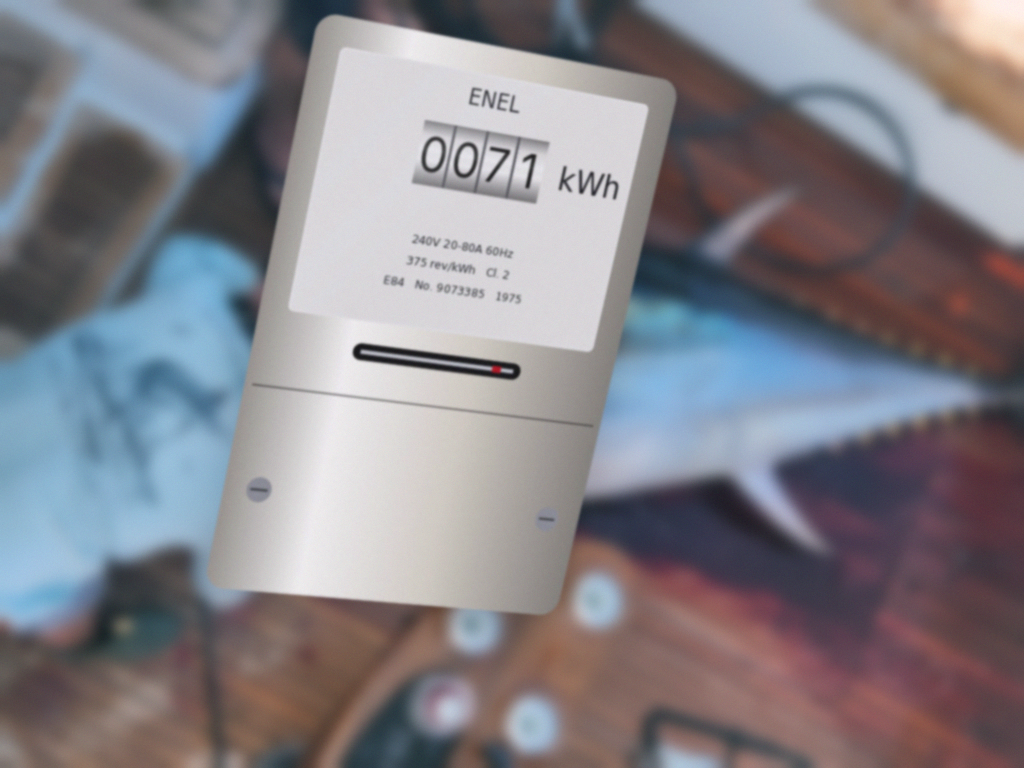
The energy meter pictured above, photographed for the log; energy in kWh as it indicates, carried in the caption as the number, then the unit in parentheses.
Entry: 71 (kWh)
